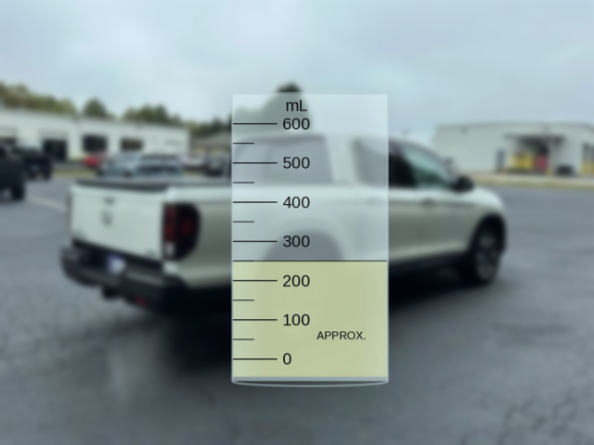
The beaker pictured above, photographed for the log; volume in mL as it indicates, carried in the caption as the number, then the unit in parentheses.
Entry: 250 (mL)
